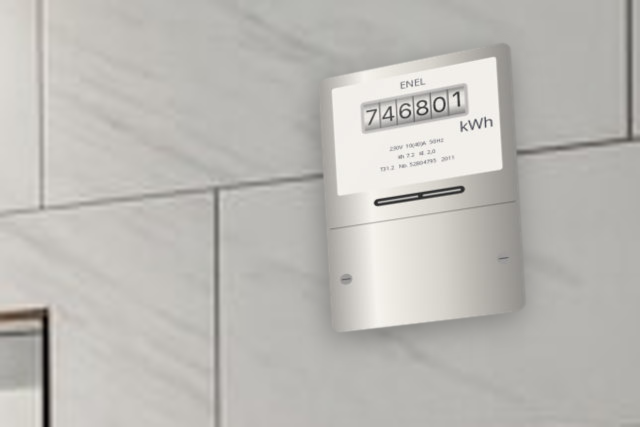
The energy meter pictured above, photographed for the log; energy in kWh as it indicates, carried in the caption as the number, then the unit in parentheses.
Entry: 746801 (kWh)
